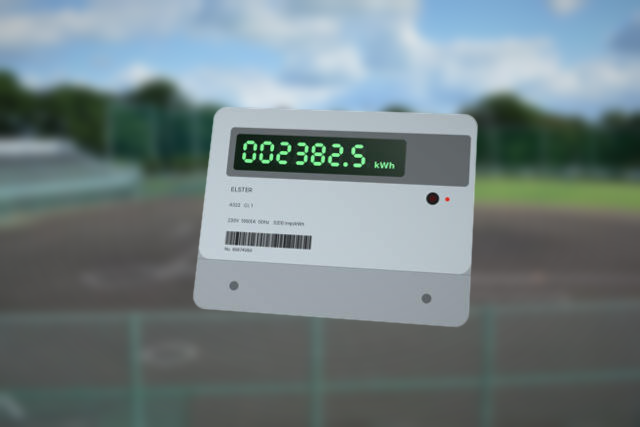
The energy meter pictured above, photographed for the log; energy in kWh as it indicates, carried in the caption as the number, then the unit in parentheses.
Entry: 2382.5 (kWh)
